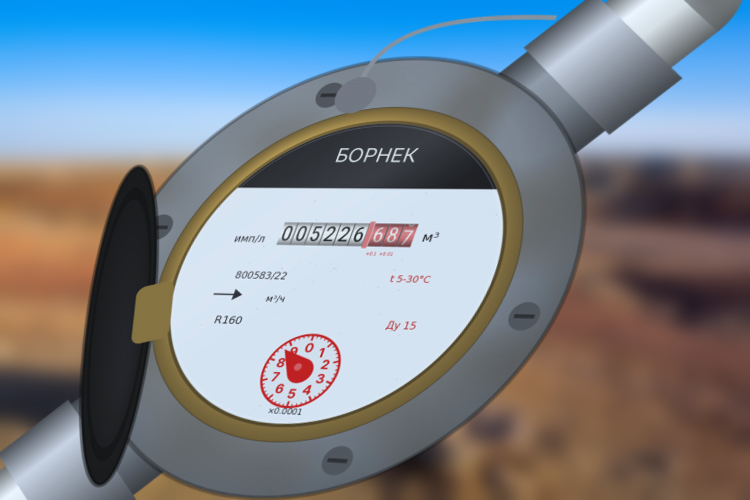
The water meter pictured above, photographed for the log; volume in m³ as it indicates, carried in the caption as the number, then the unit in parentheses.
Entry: 5226.6868 (m³)
